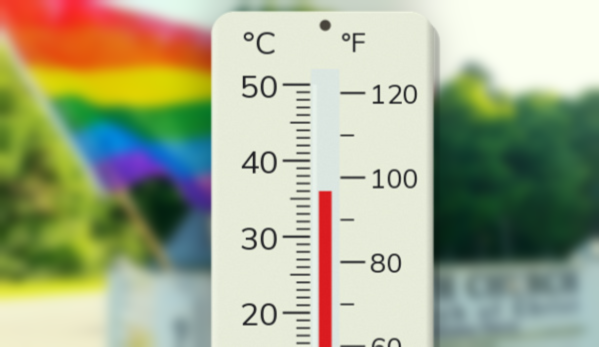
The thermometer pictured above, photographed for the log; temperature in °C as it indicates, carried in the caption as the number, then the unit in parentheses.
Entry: 36 (°C)
